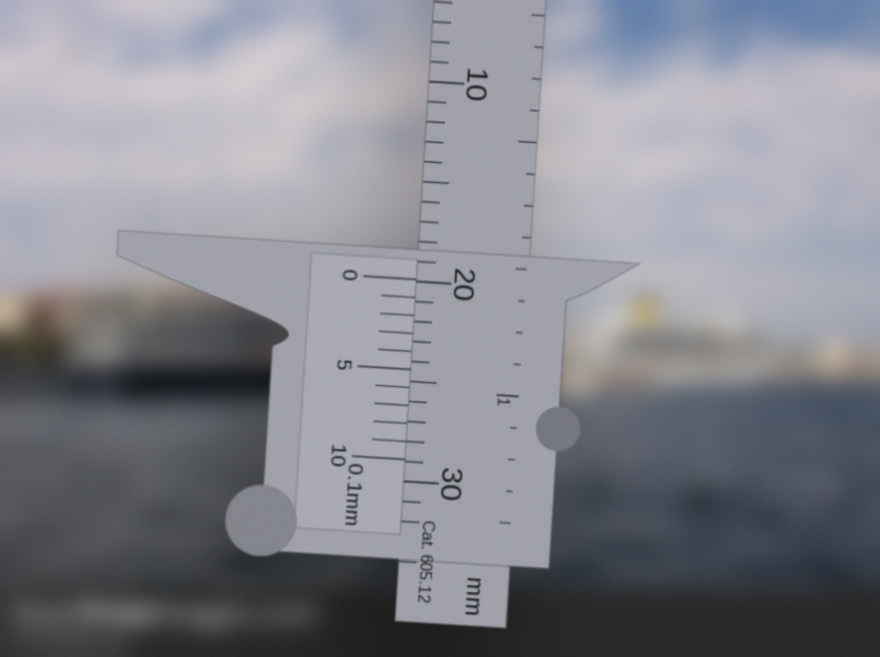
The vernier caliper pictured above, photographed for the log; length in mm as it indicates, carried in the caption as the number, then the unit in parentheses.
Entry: 19.9 (mm)
